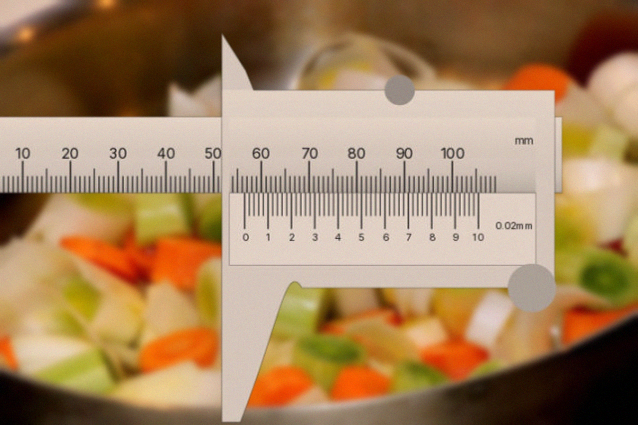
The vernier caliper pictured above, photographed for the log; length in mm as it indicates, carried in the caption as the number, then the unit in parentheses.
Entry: 56.5 (mm)
